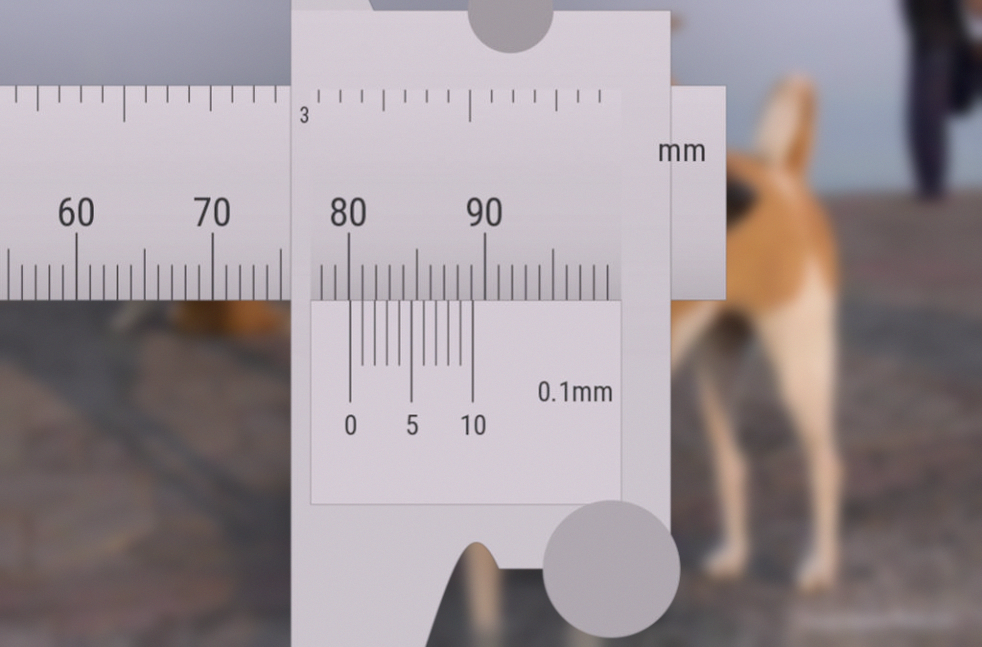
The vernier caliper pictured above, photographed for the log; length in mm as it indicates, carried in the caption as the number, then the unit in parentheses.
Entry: 80.1 (mm)
